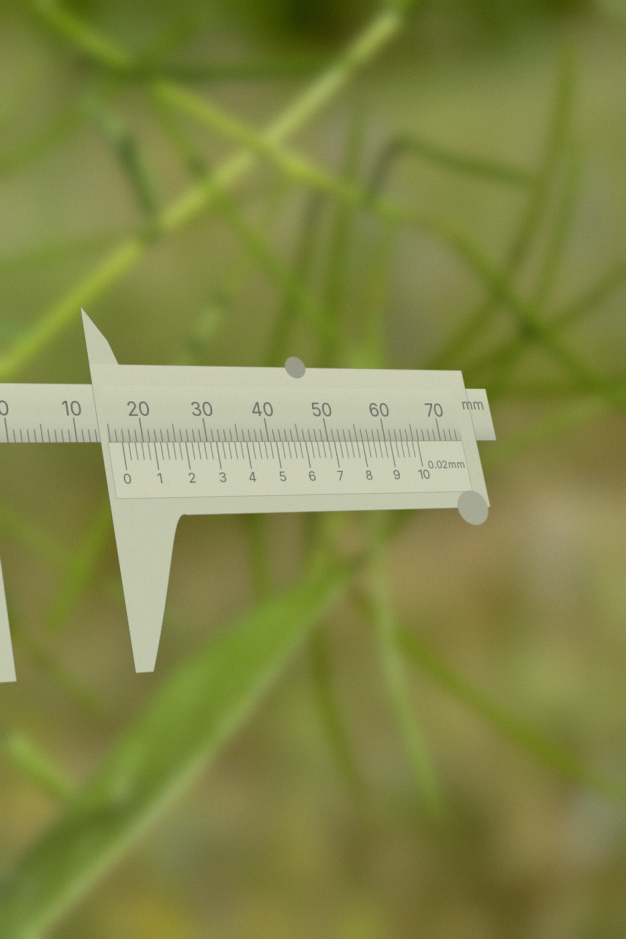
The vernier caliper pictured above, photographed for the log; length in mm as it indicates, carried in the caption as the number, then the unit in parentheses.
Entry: 16.8 (mm)
